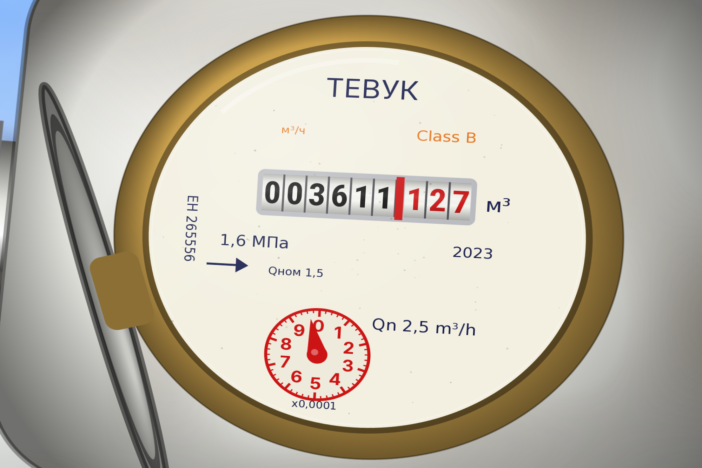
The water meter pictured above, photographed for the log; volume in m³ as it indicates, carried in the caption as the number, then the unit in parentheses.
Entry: 3611.1269 (m³)
